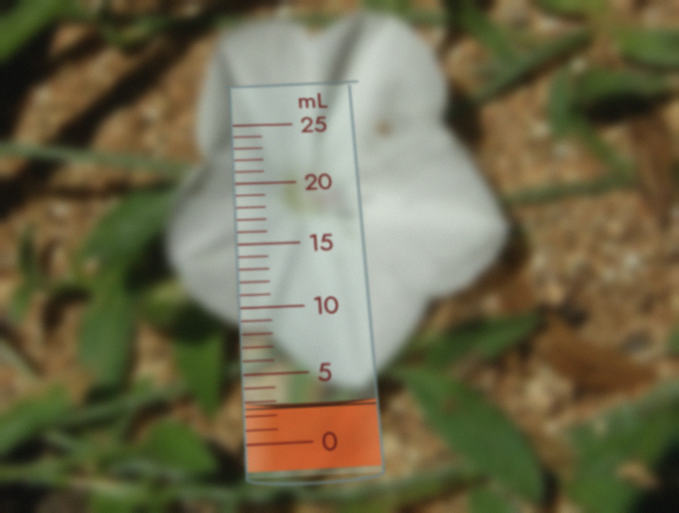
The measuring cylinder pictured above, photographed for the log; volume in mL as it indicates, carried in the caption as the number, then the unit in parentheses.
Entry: 2.5 (mL)
